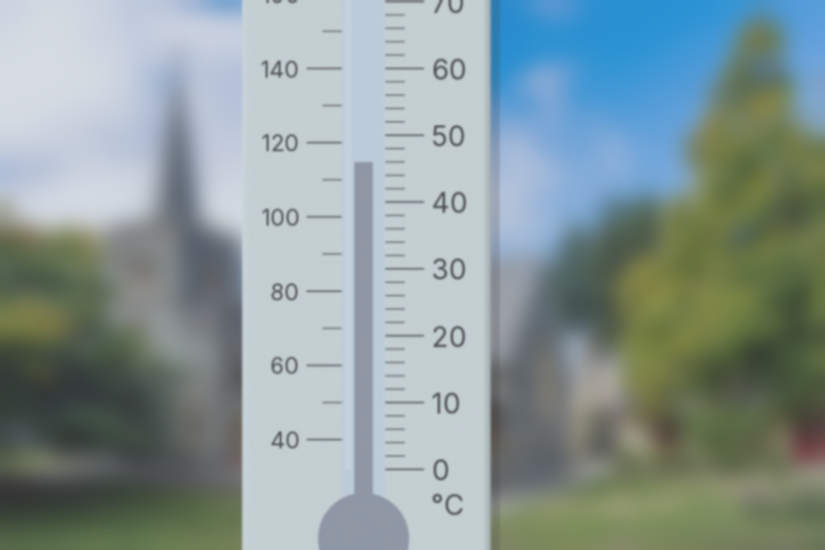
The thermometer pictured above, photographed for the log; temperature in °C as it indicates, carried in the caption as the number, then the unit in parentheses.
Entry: 46 (°C)
